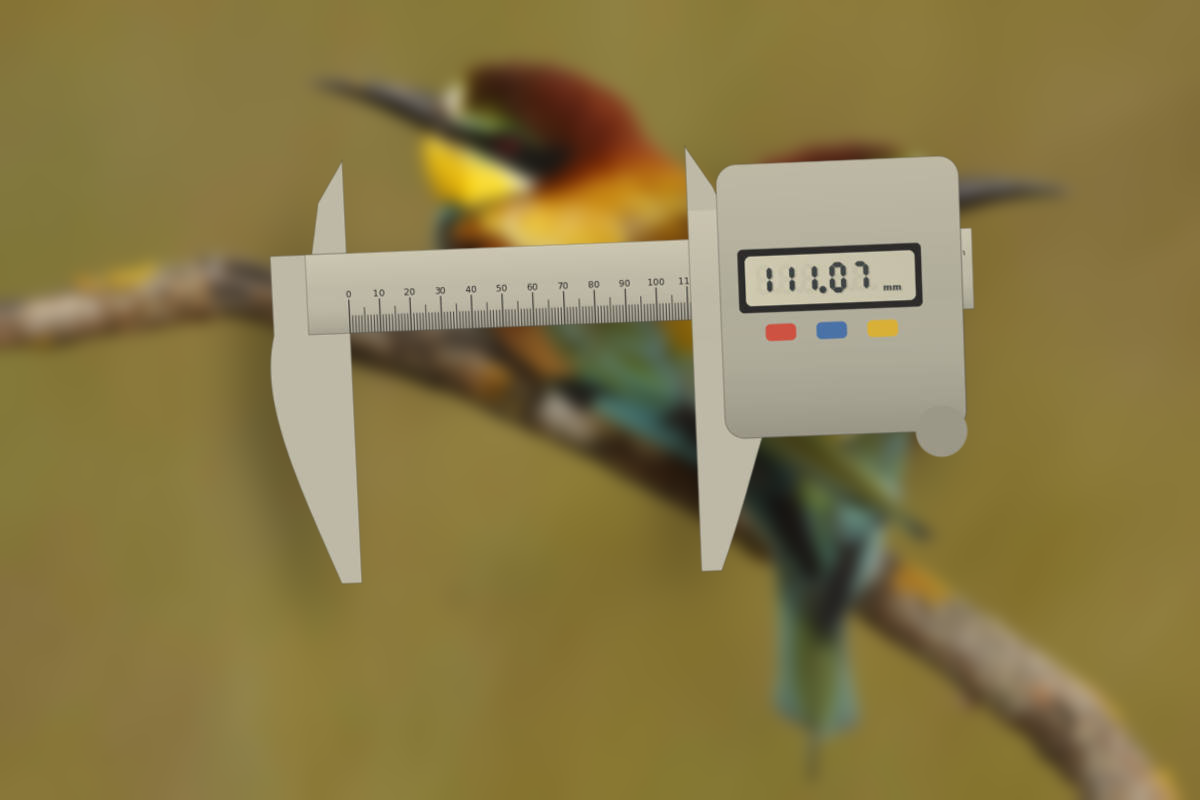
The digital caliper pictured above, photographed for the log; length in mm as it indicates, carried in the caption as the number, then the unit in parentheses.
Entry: 111.07 (mm)
